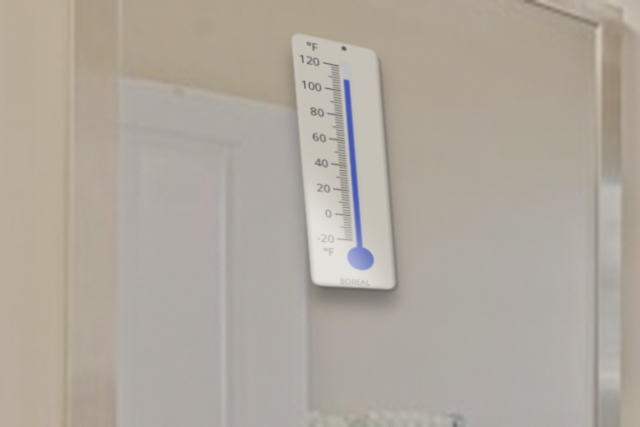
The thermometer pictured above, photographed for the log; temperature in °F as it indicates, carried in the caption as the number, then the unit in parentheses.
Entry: 110 (°F)
